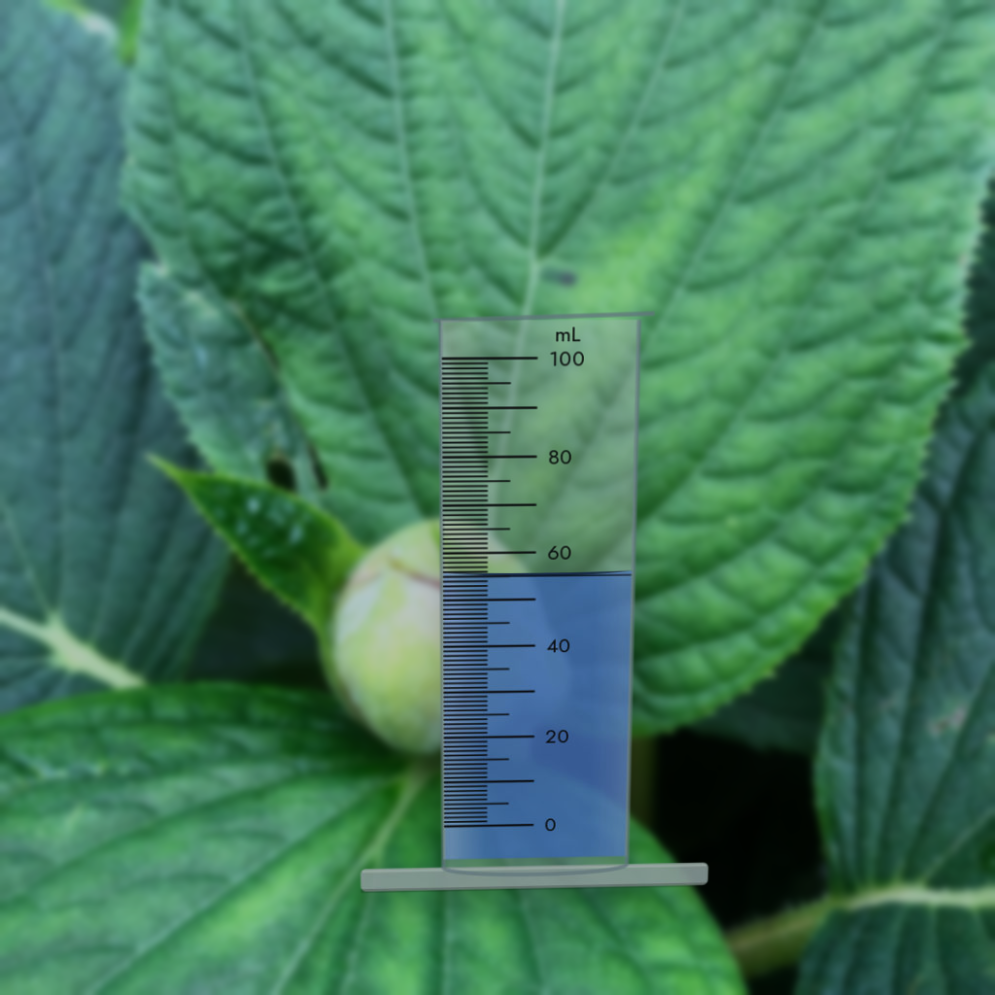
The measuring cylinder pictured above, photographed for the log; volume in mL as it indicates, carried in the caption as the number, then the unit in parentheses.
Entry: 55 (mL)
